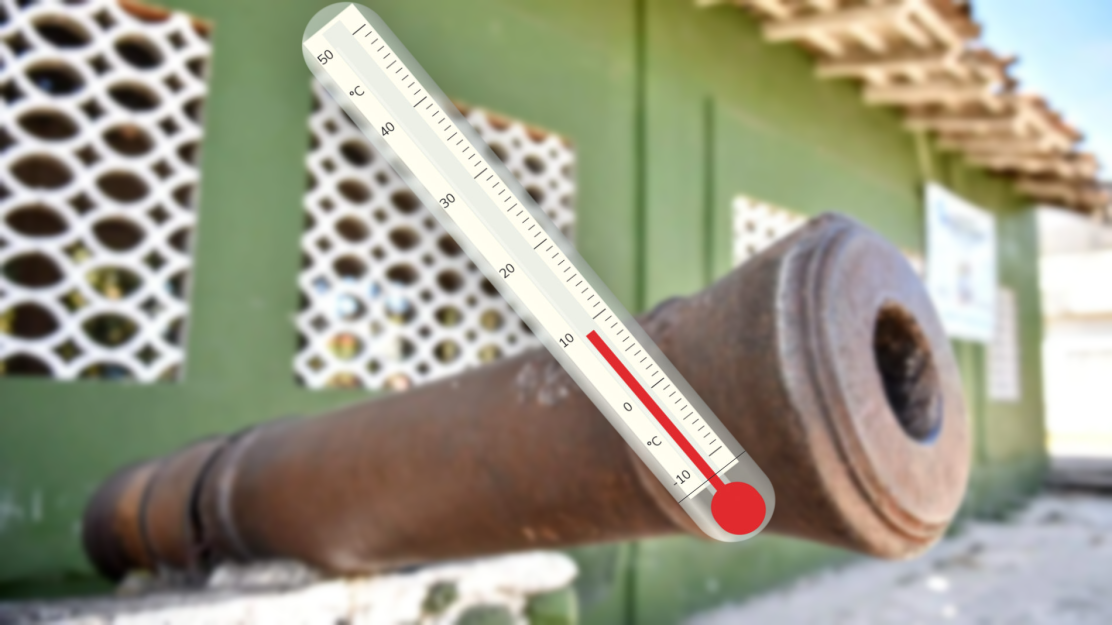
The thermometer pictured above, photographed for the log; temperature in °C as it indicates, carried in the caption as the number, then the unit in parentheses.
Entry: 9 (°C)
